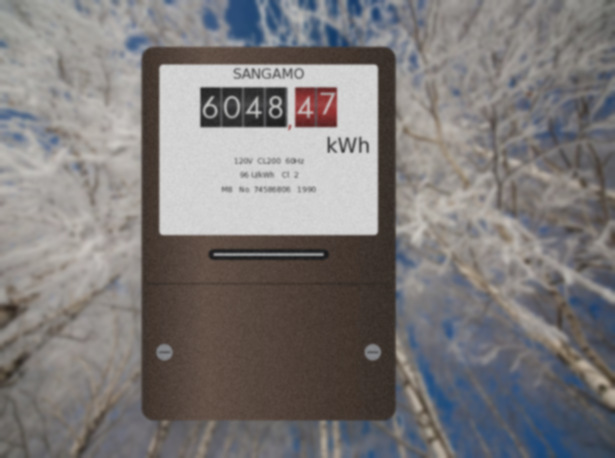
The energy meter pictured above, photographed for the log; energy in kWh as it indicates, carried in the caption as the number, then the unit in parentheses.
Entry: 6048.47 (kWh)
